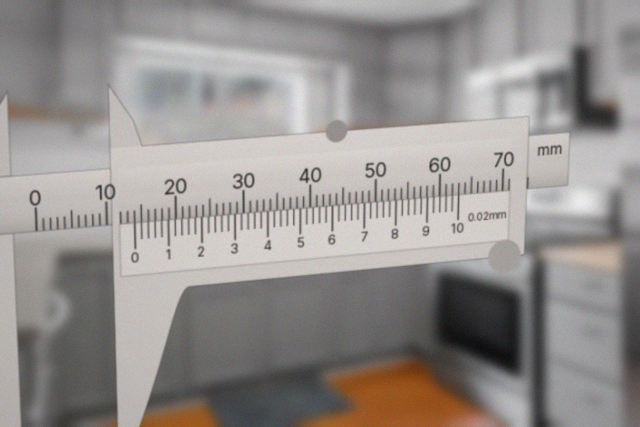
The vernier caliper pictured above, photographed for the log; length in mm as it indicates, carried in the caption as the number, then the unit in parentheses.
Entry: 14.0 (mm)
